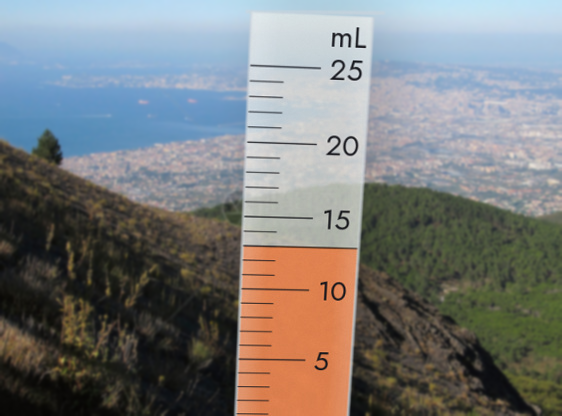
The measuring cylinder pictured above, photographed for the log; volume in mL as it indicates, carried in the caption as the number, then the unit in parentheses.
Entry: 13 (mL)
